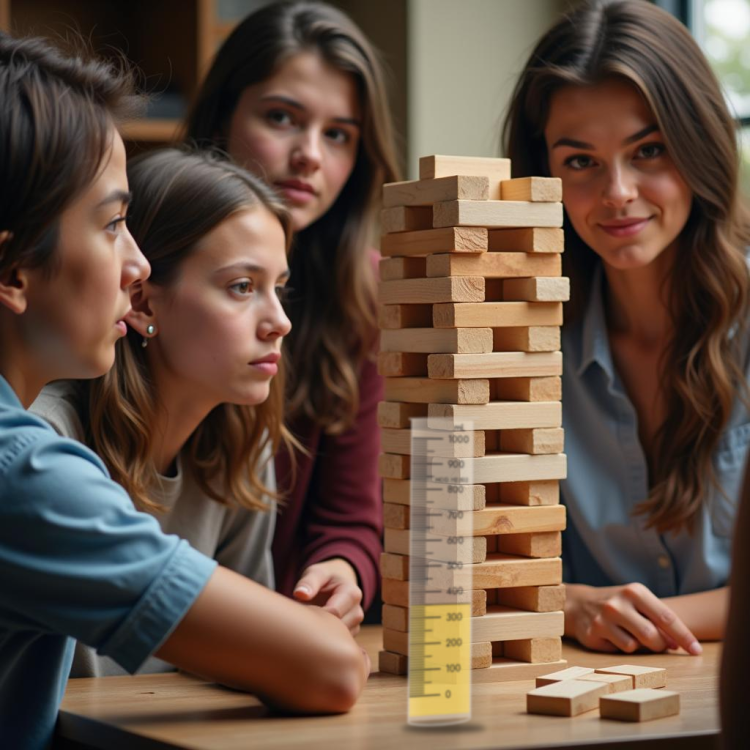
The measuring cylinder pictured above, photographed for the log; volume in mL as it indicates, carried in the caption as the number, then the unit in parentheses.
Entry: 350 (mL)
